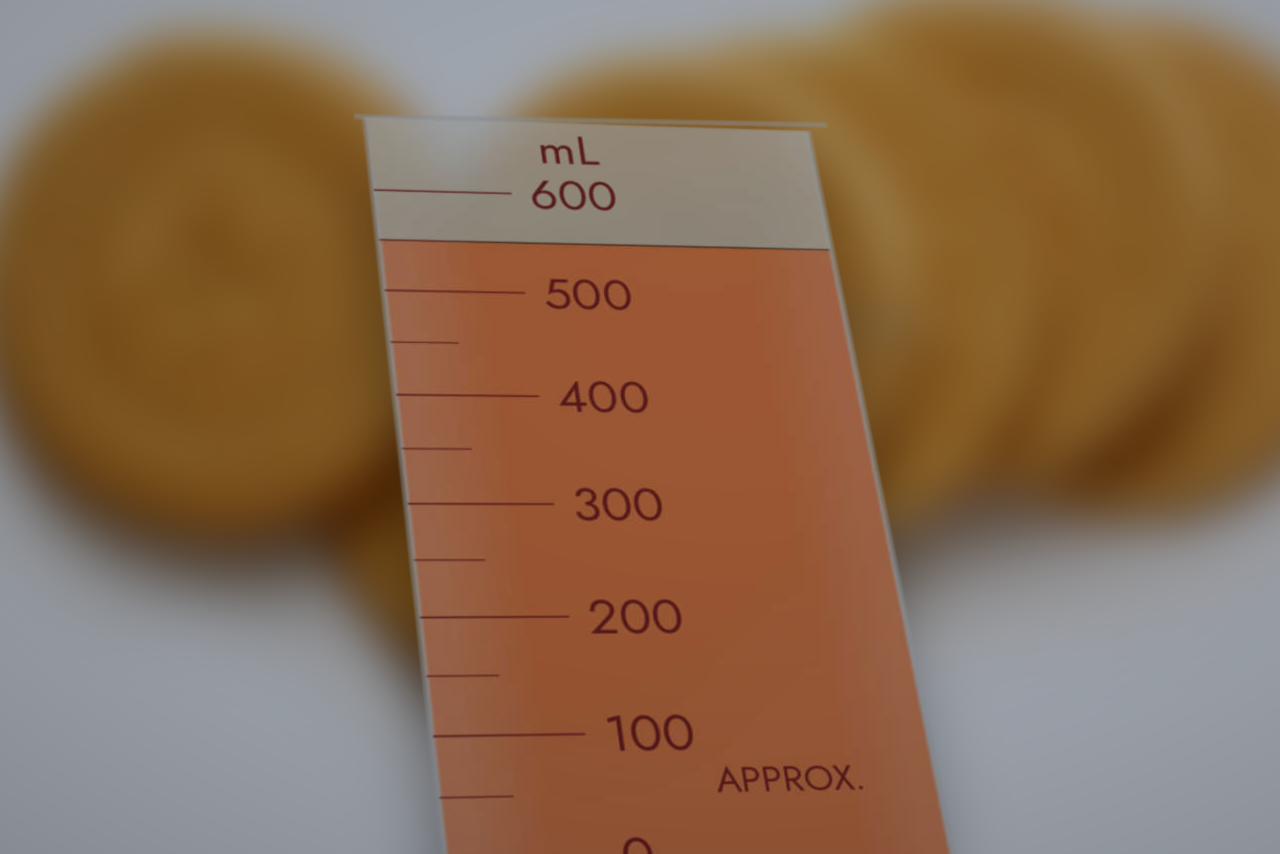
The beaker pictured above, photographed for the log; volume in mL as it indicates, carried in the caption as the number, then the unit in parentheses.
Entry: 550 (mL)
